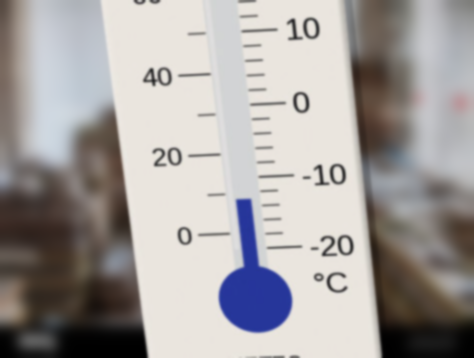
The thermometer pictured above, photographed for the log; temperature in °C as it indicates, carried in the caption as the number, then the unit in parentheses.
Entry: -13 (°C)
